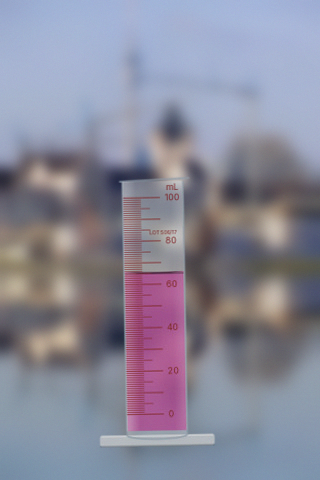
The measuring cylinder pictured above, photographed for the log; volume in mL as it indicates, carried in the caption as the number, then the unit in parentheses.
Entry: 65 (mL)
